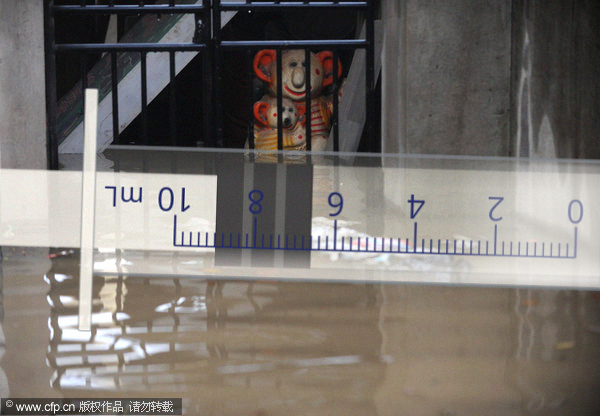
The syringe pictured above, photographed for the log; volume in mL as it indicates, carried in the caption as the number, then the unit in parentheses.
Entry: 6.6 (mL)
